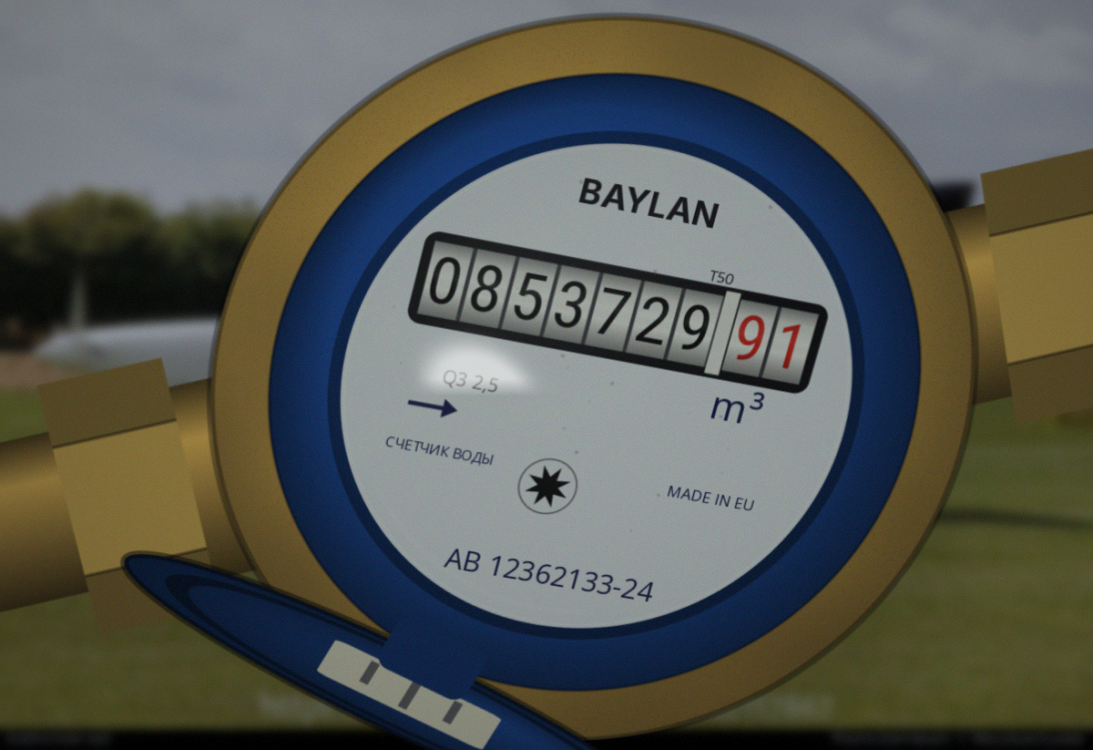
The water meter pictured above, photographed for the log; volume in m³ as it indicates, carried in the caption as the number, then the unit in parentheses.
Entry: 853729.91 (m³)
